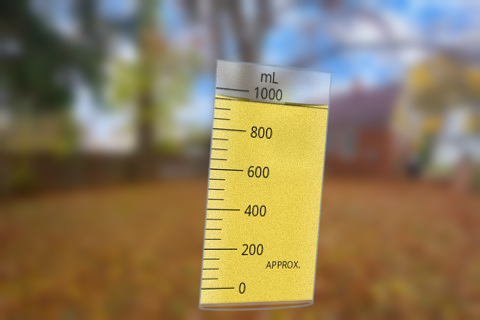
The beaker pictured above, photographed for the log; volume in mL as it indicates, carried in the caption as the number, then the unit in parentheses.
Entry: 950 (mL)
